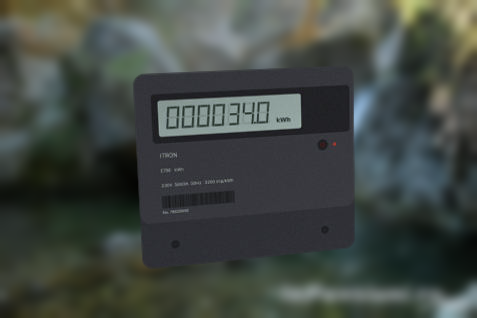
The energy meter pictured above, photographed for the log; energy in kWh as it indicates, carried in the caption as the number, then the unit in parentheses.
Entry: 34.0 (kWh)
